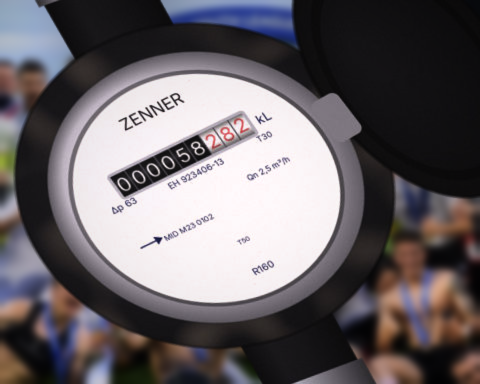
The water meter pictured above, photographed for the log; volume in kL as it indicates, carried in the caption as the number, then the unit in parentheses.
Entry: 58.282 (kL)
